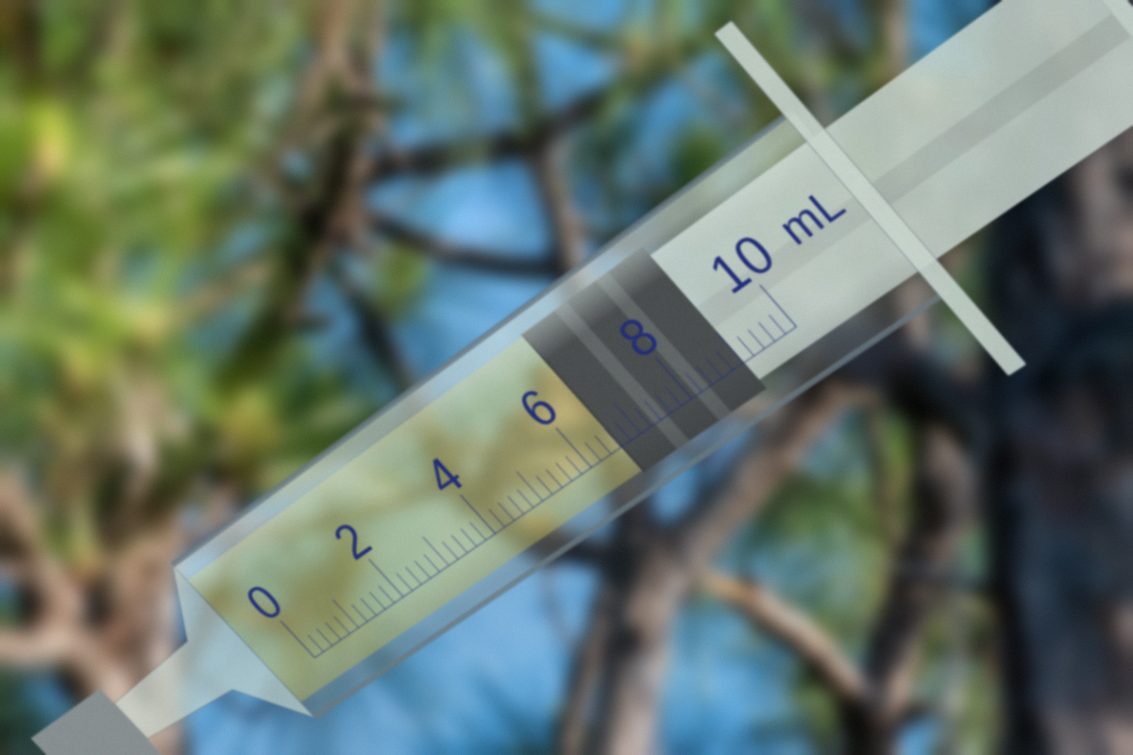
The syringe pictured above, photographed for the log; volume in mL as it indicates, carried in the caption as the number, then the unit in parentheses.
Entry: 6.6 (mL)
